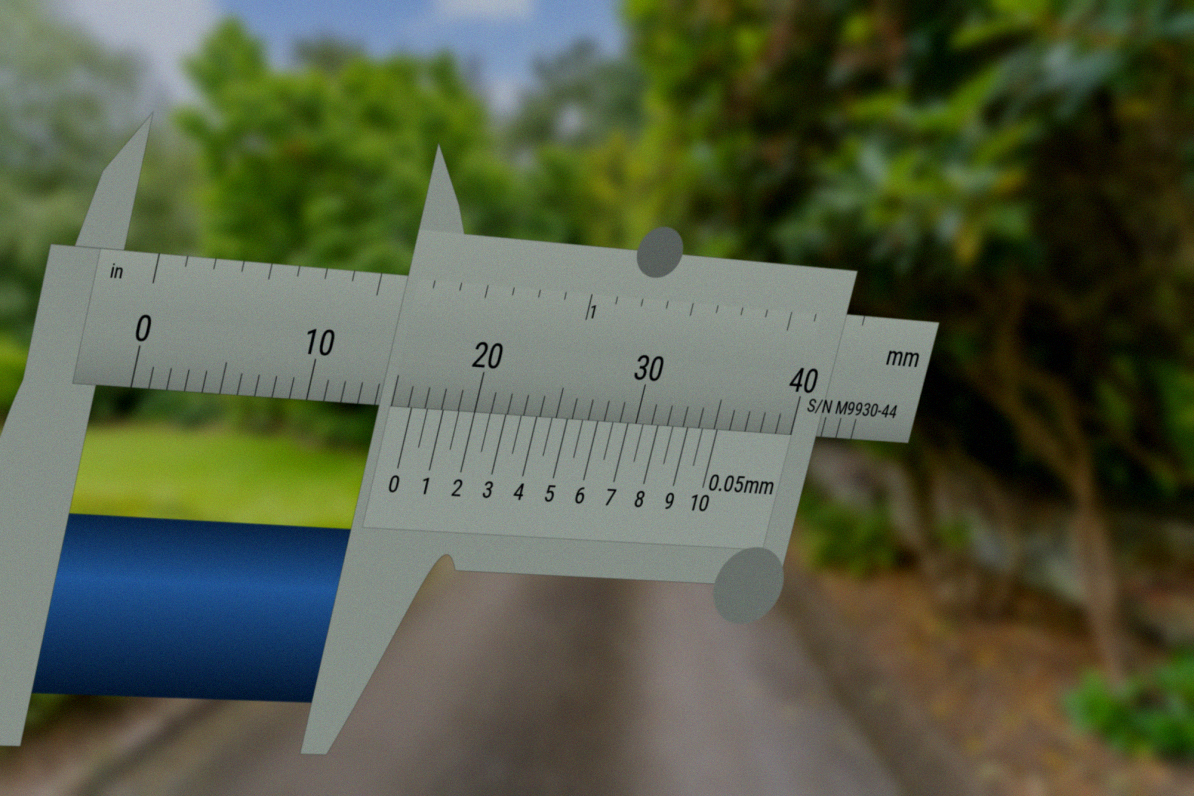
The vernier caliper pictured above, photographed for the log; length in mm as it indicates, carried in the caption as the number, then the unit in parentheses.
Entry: 16.2 (mm)
